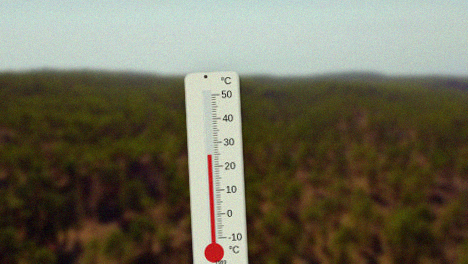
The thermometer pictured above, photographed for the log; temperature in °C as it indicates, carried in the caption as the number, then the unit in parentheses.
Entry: 25 (°C)
